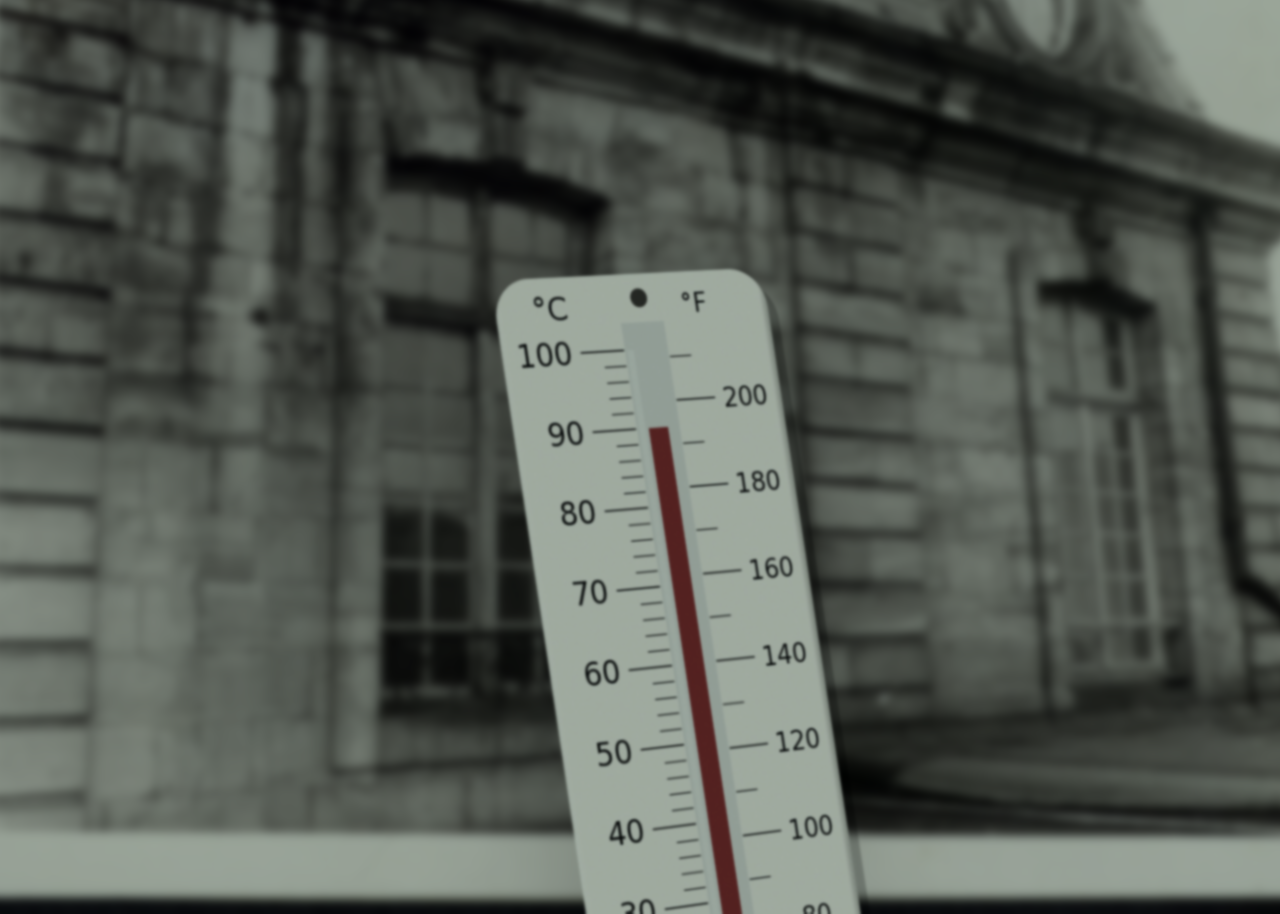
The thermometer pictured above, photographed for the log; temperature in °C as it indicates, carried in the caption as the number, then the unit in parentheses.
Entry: 90 (°C)
